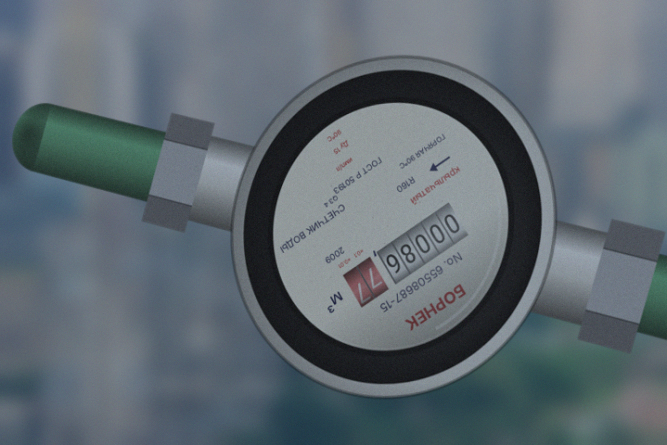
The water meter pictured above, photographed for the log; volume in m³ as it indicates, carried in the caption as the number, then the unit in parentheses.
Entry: 86.77 (m³)
